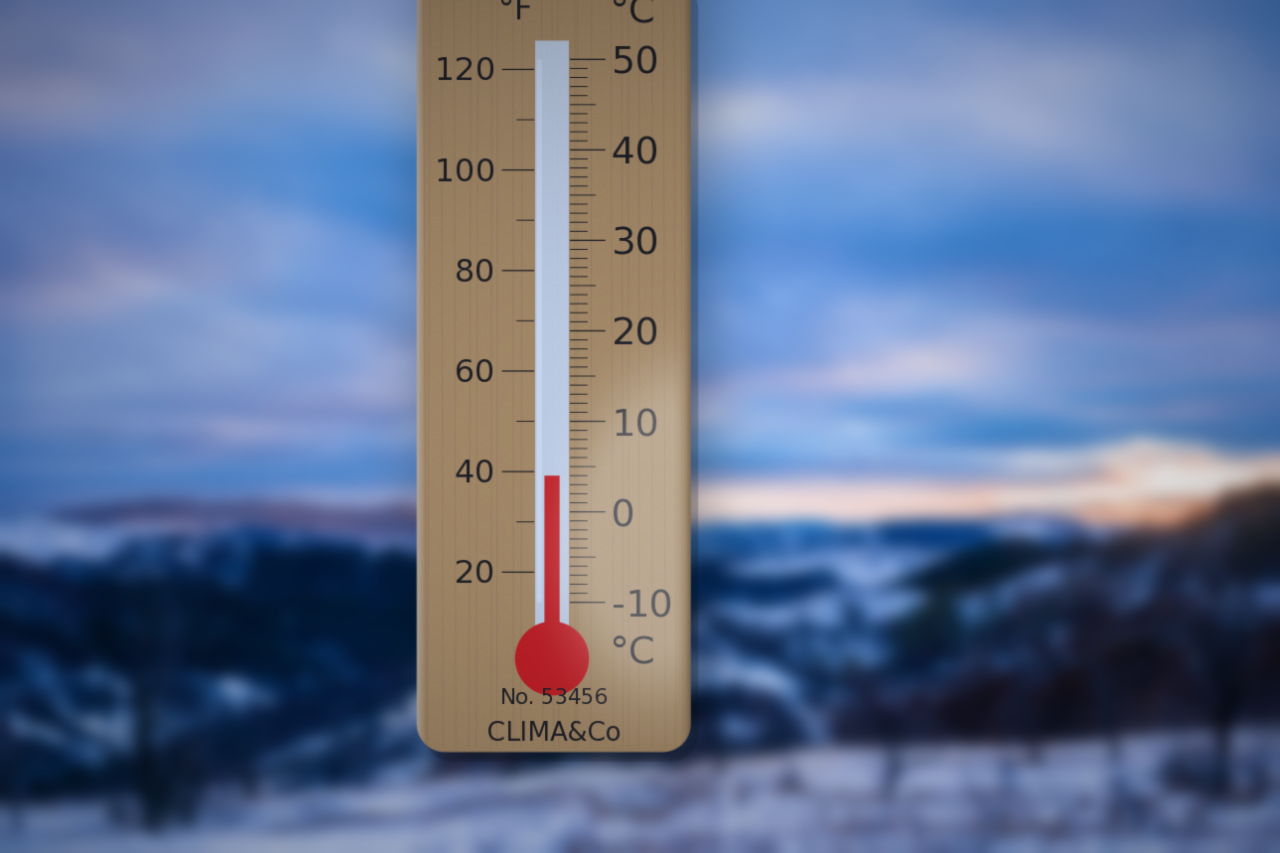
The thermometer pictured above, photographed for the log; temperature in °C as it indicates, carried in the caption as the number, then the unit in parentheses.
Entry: 4 (°C)
